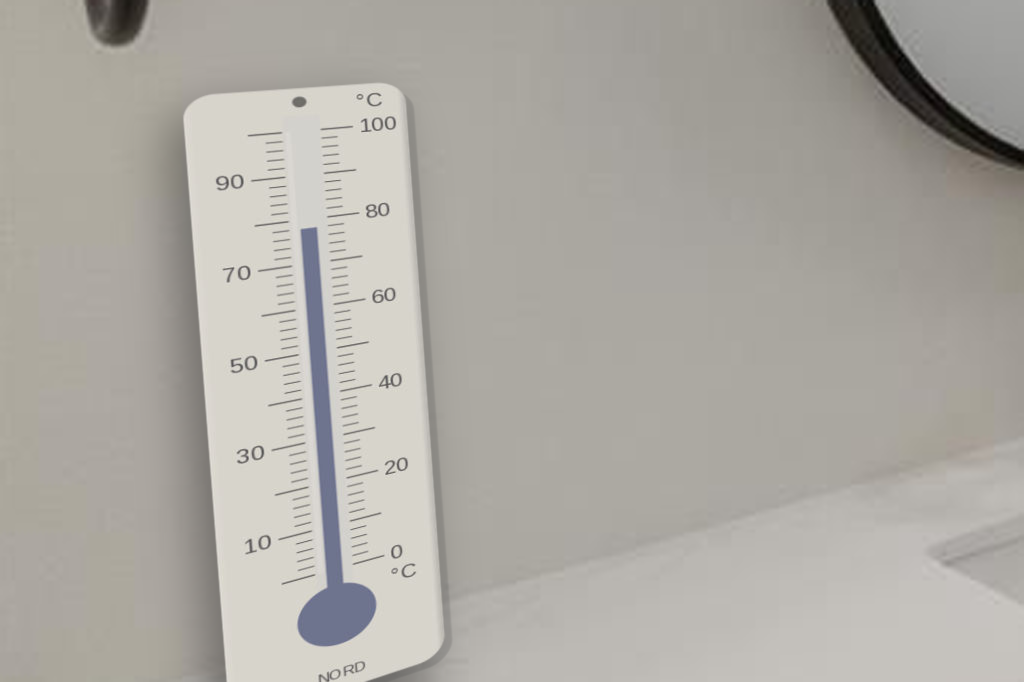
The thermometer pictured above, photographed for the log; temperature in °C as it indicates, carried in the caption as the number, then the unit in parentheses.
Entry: 78 (°C)
